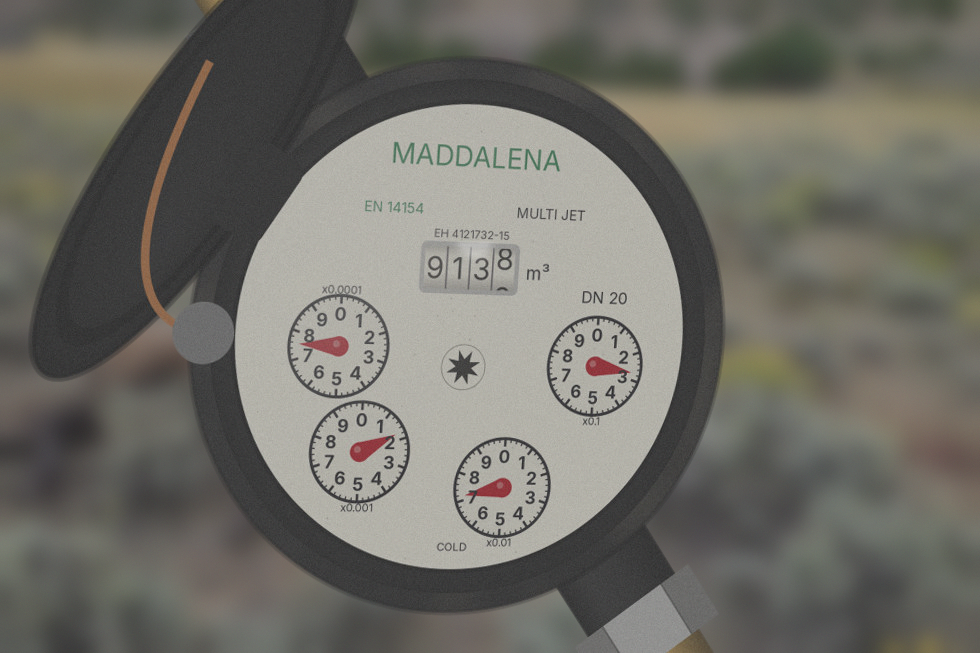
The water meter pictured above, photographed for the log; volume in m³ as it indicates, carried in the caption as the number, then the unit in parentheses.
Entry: 9138.2717 (m³)
